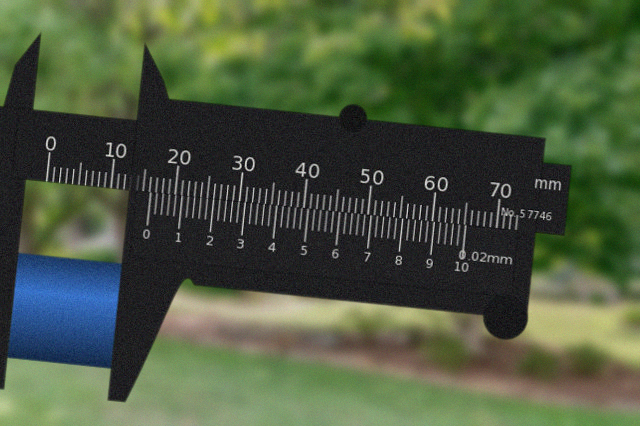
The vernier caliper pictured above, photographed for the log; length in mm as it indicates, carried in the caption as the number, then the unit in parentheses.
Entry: 16.2 (mm)
